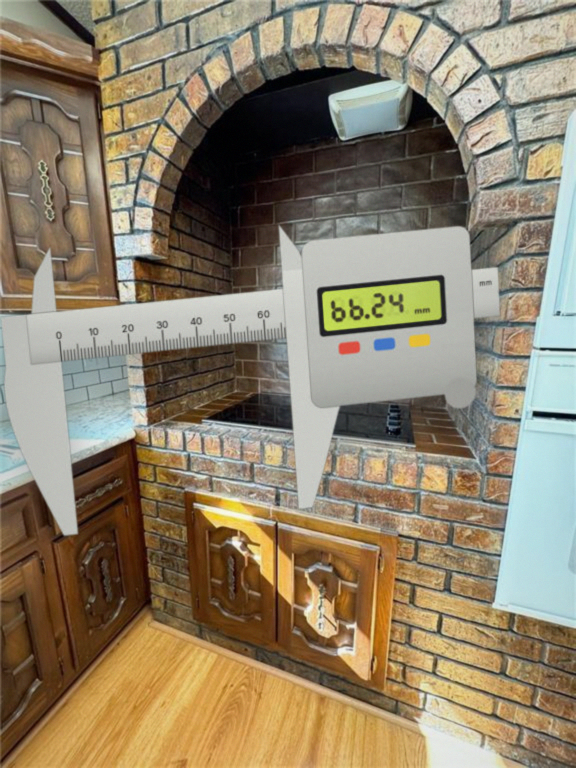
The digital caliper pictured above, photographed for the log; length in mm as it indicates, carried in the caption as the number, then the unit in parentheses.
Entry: 66.24 (mm)
